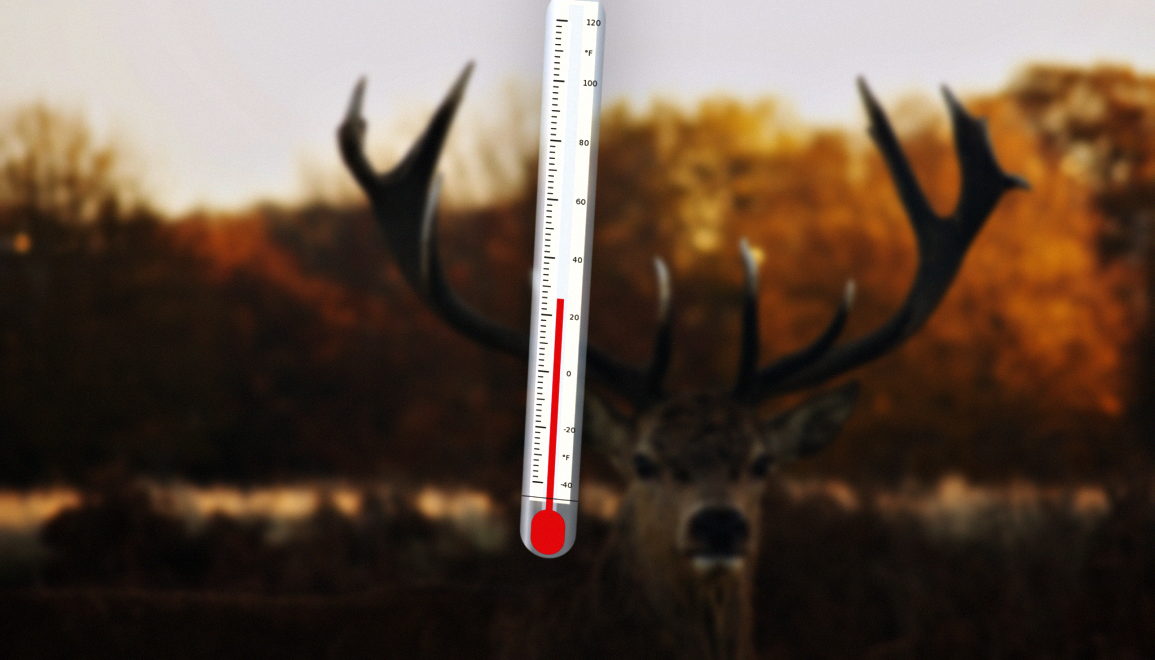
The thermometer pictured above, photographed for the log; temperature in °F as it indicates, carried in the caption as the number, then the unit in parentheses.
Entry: 26 (°F)
